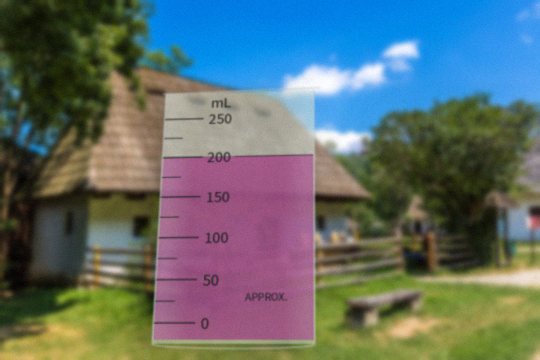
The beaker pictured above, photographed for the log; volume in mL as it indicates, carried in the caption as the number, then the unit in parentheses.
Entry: 200 (mL)
